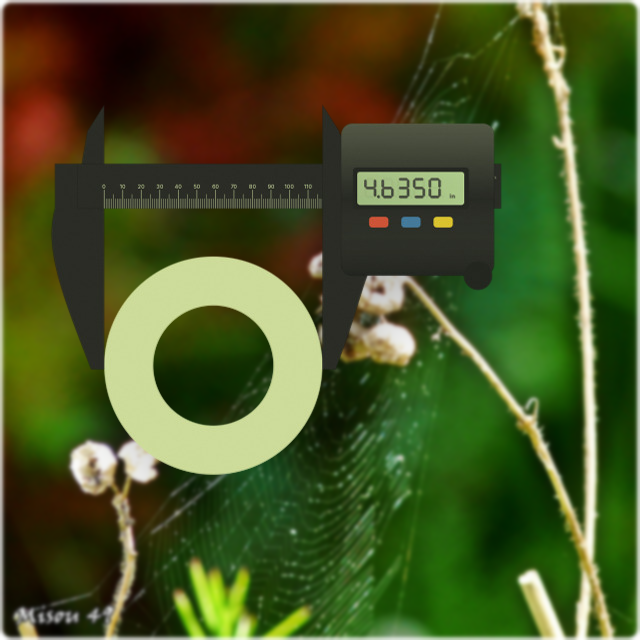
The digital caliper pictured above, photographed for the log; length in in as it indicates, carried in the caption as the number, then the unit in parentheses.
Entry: 4.6350 (in)
